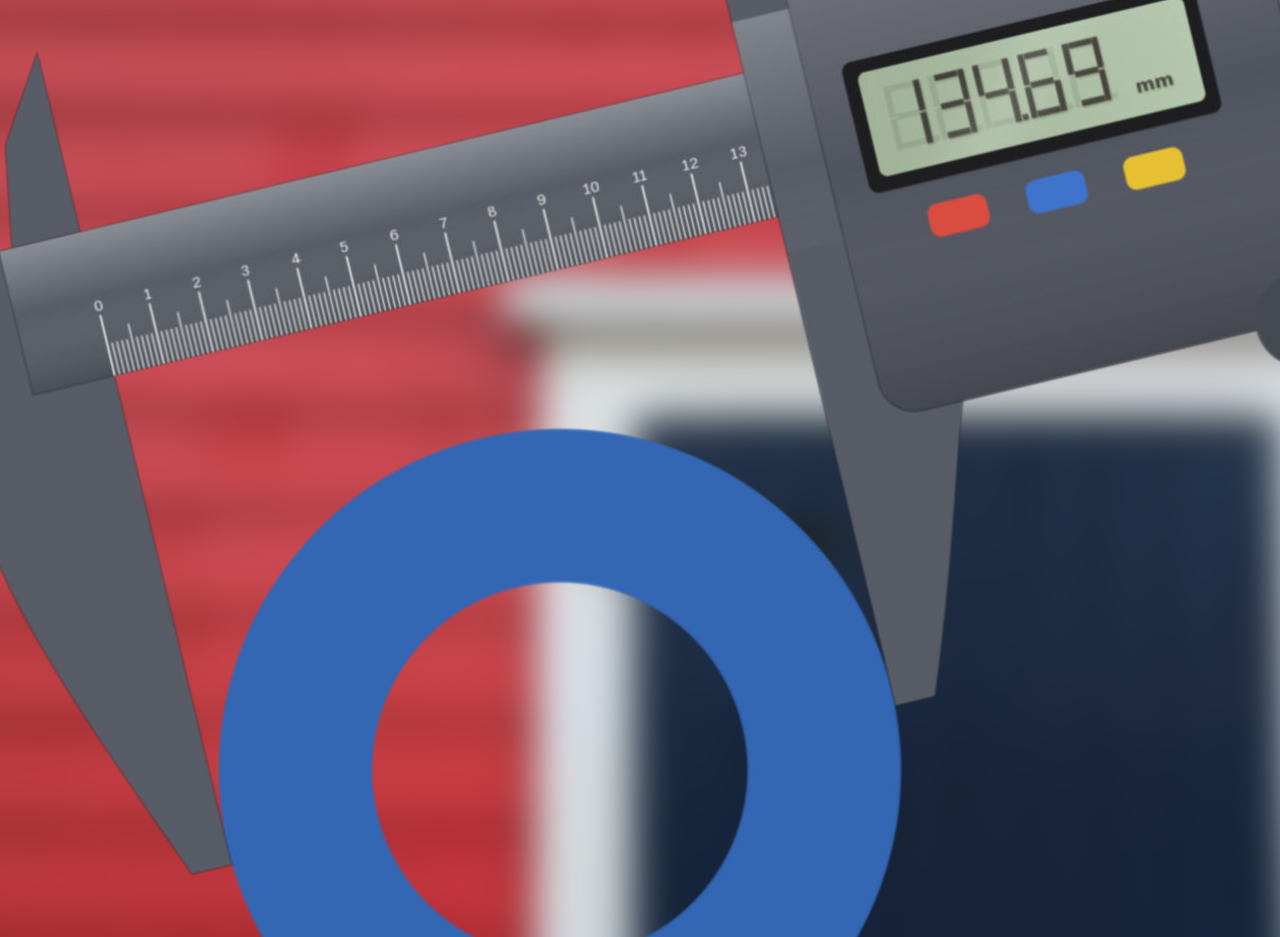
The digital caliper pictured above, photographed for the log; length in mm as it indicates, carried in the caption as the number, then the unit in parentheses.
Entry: 134.69 (mm)
